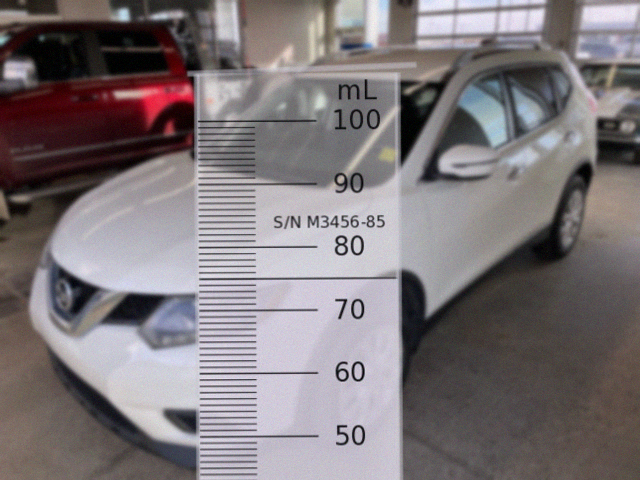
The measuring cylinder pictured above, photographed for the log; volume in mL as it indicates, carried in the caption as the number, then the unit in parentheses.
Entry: 75 (mL)
